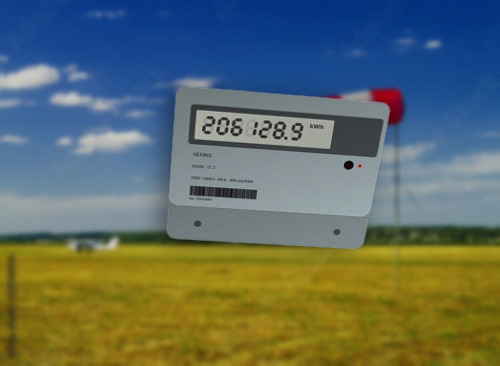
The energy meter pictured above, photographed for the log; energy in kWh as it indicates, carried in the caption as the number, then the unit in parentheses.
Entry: 206128.9 (kWh)
